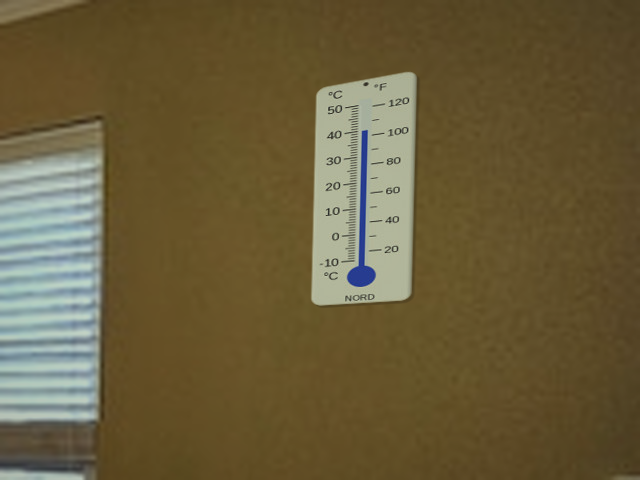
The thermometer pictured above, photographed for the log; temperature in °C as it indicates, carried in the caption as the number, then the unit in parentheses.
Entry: 40 (°C)
